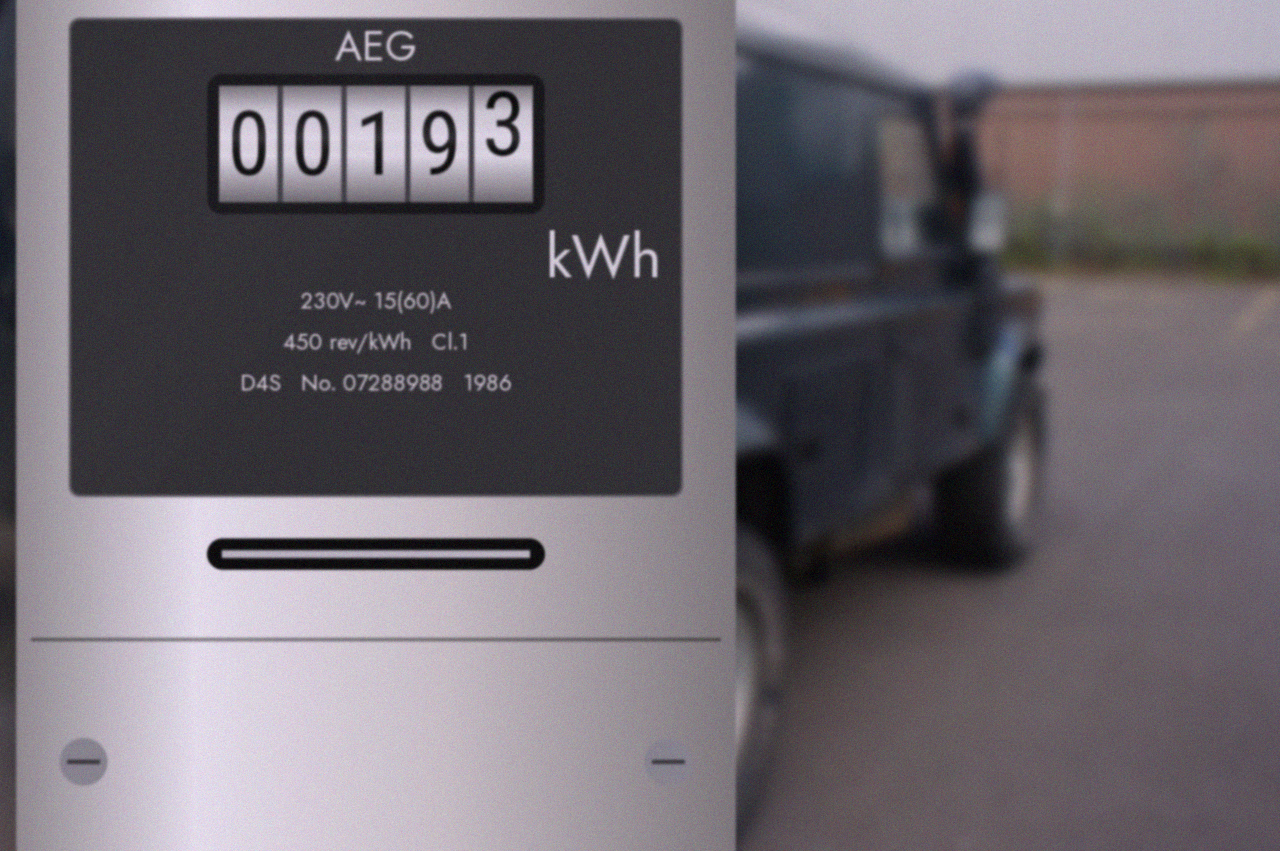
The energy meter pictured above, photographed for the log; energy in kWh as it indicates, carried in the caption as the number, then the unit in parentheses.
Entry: 193 (kWh)
